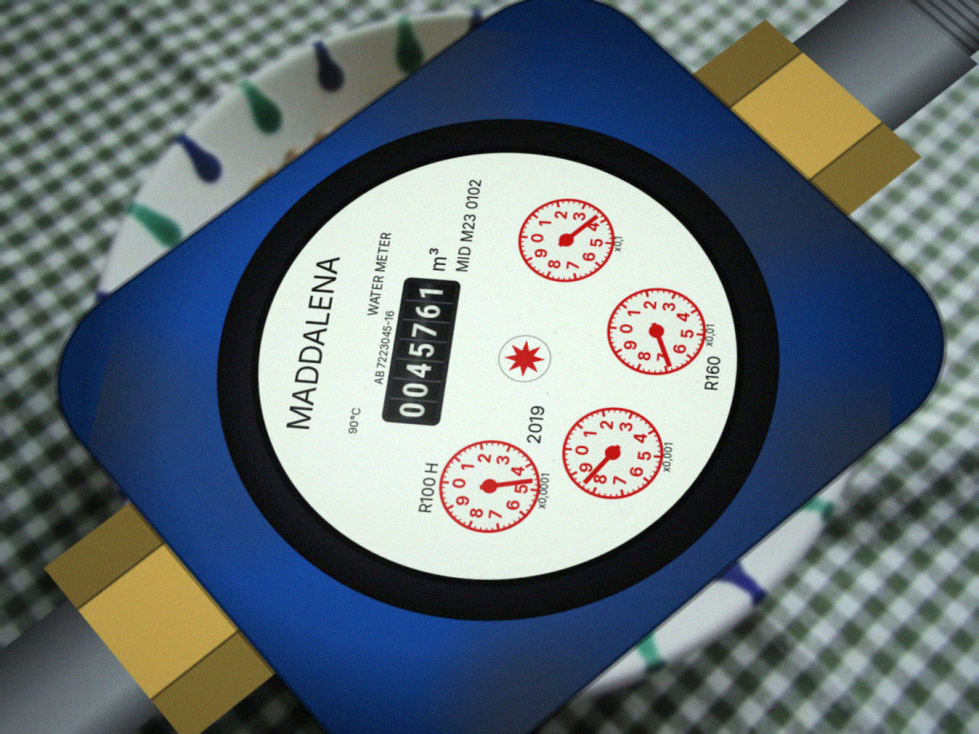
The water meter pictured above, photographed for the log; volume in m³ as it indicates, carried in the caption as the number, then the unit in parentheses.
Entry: 45761.3684 (m³)
